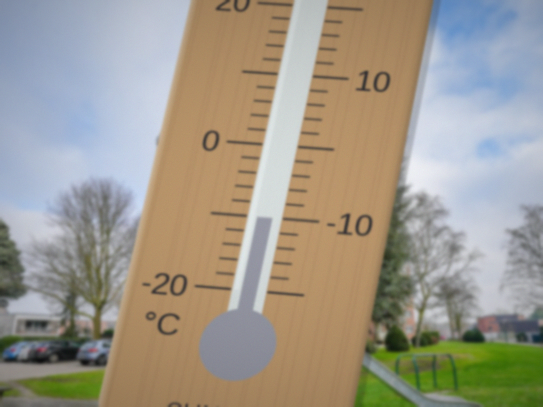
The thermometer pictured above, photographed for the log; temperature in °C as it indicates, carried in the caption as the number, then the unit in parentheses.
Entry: -10 (°C)
